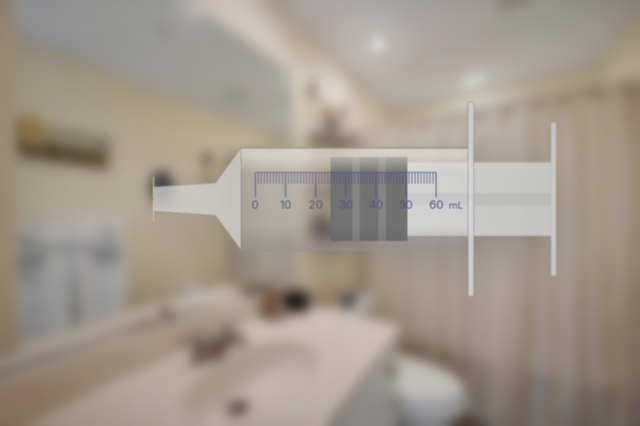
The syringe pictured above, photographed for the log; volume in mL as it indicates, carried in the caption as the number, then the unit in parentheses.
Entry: 25 (mL)
